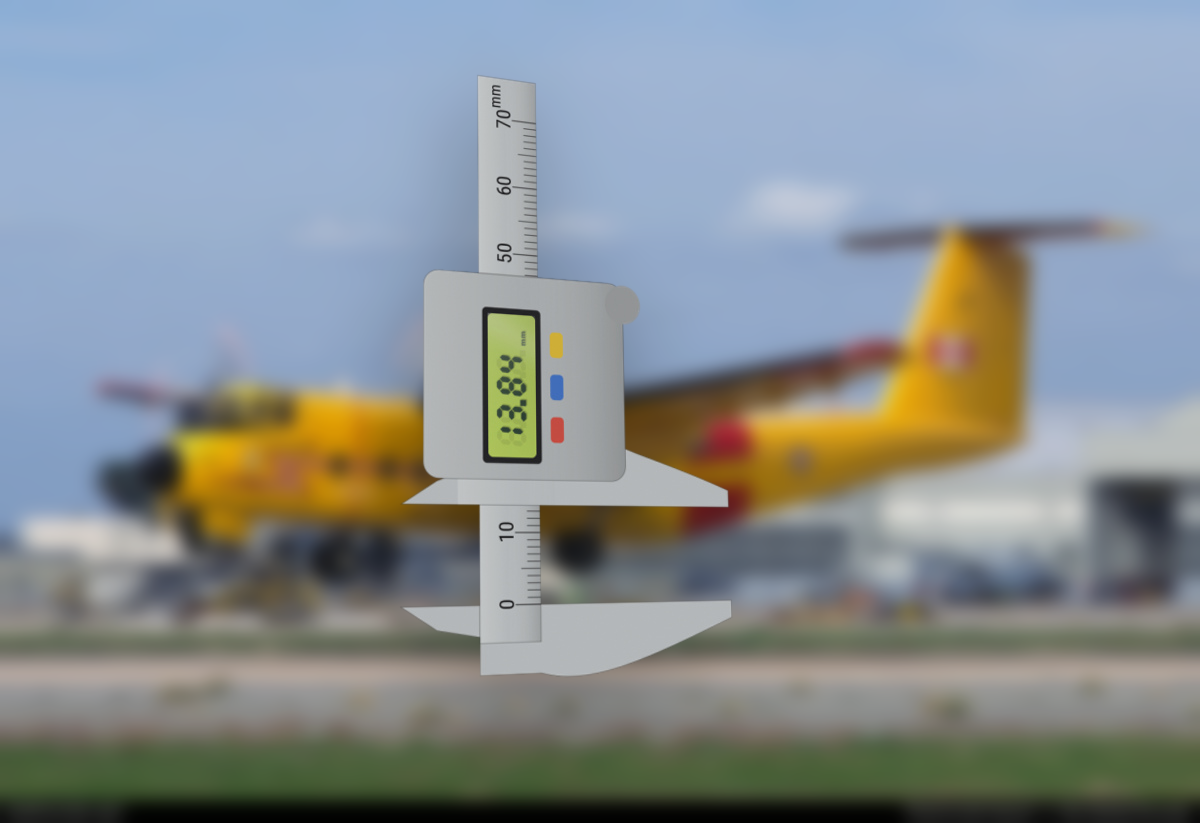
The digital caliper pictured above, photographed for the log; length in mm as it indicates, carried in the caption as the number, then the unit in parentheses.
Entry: 13.84 (mm)
